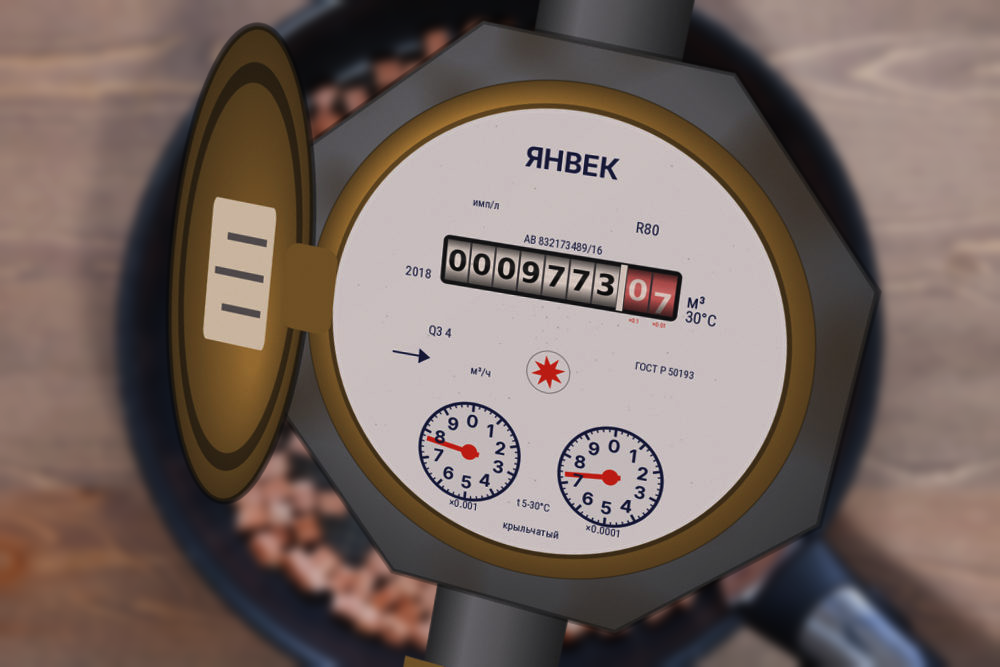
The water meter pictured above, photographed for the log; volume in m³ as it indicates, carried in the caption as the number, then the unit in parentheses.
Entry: 9773.0677 (m³)
